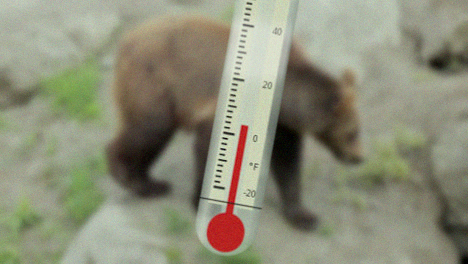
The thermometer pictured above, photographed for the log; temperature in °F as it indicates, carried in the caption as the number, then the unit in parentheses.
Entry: 4 (°F)
